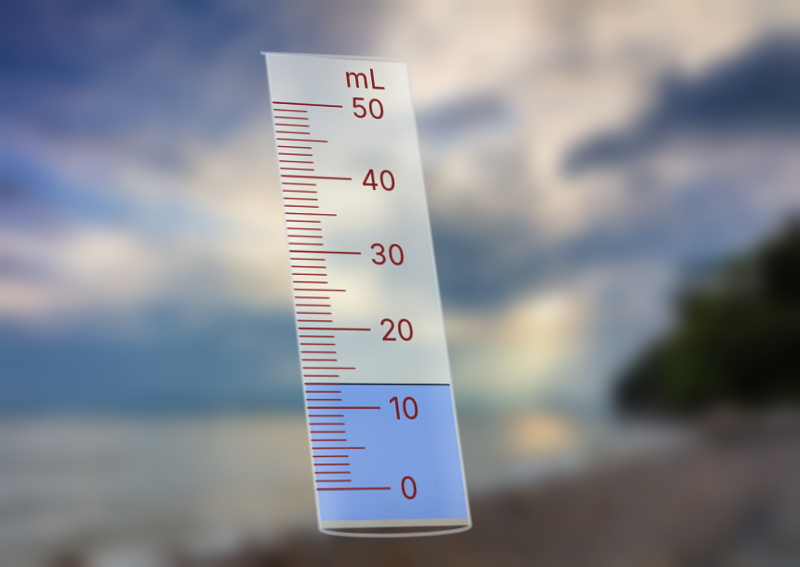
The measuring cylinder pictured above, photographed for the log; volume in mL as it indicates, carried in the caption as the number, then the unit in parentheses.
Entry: 13 (mL)
